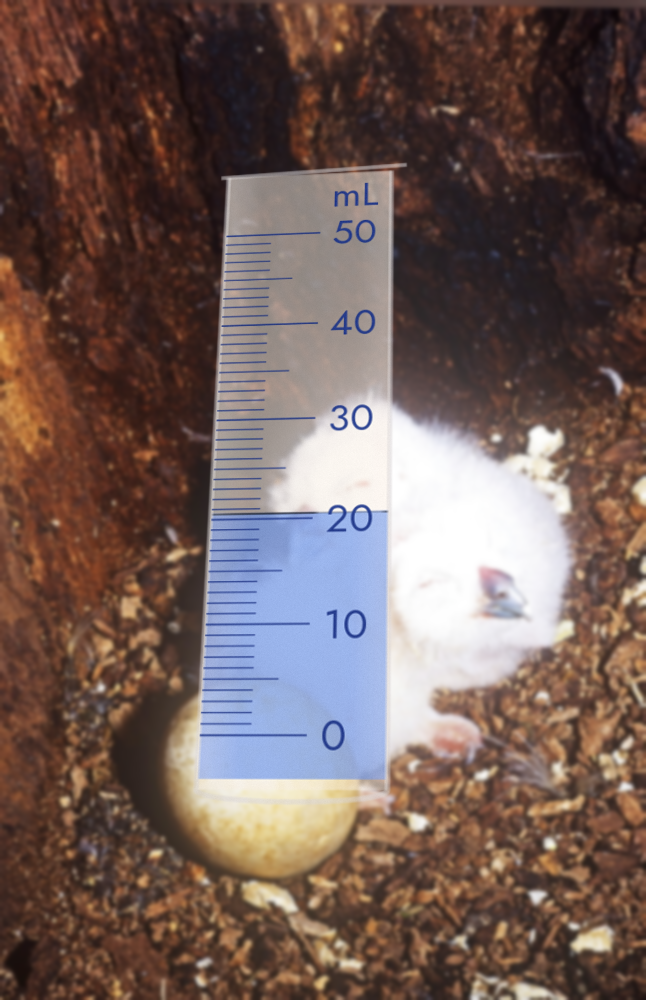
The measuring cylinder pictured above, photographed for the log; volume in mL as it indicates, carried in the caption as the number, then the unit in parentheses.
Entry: 20.5 (mL)
